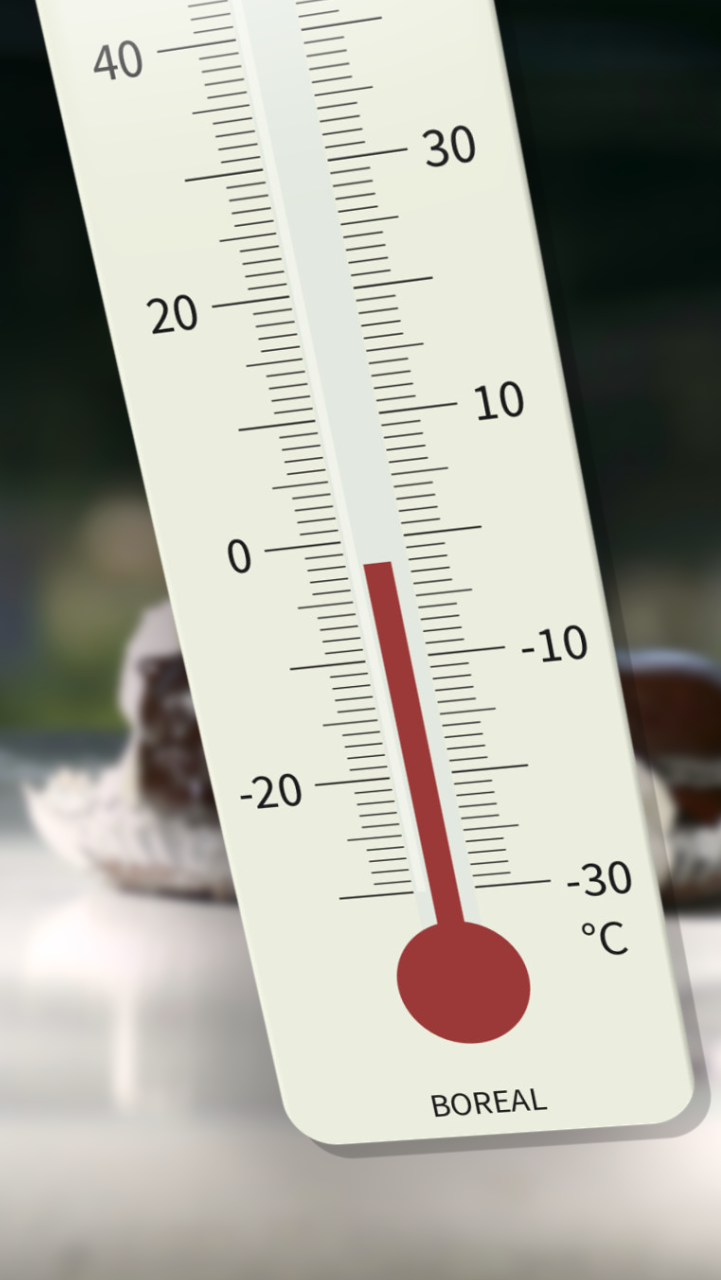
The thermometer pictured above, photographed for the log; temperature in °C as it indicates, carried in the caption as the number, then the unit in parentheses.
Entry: -2 (°C)
